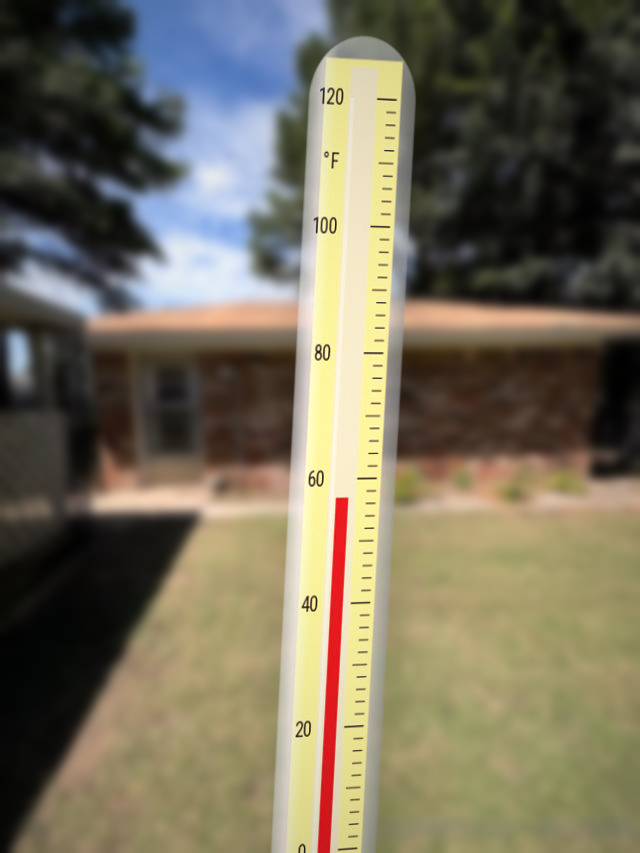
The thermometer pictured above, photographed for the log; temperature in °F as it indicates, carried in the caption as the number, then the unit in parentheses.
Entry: 57 (°F)
